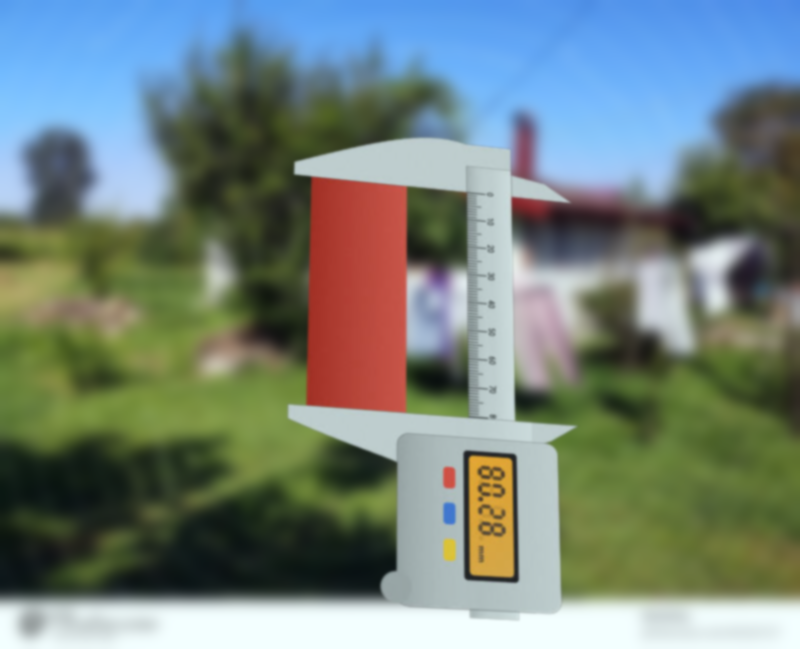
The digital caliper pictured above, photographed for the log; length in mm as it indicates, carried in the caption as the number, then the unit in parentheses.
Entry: 80.28 (mm)
